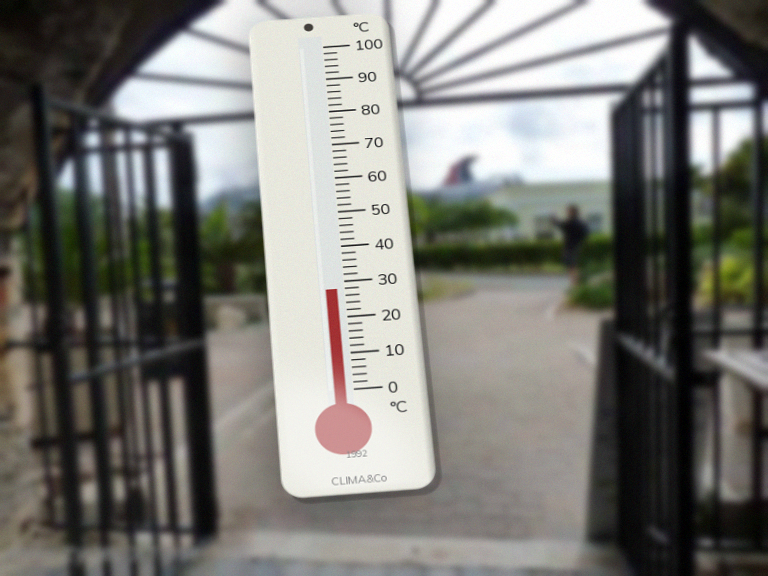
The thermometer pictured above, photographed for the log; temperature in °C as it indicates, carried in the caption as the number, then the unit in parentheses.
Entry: 28 (°C)
